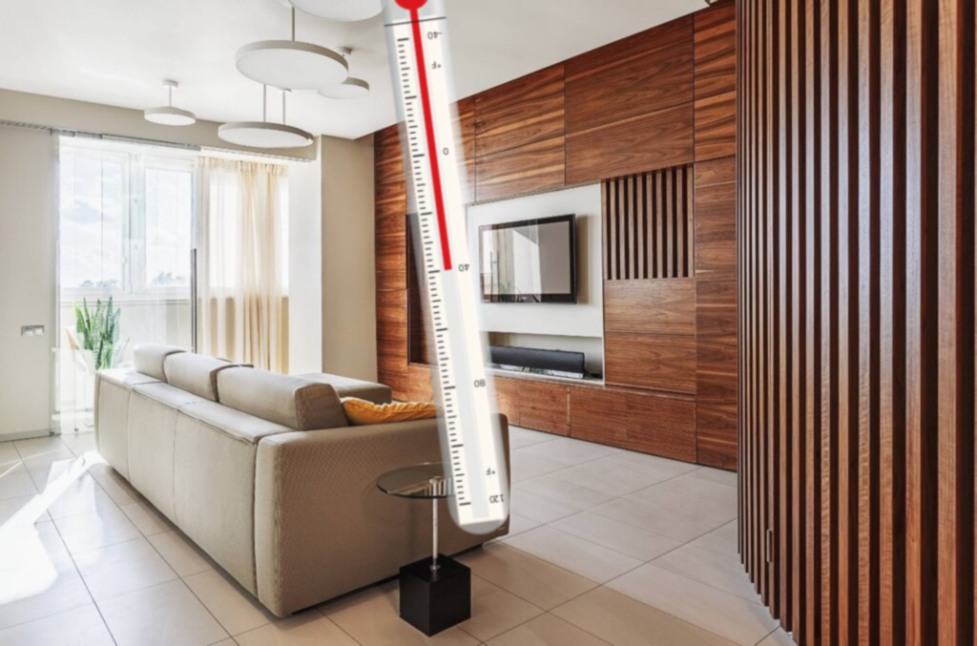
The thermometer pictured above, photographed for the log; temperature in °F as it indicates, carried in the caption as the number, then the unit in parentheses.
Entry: 40 (°F)
